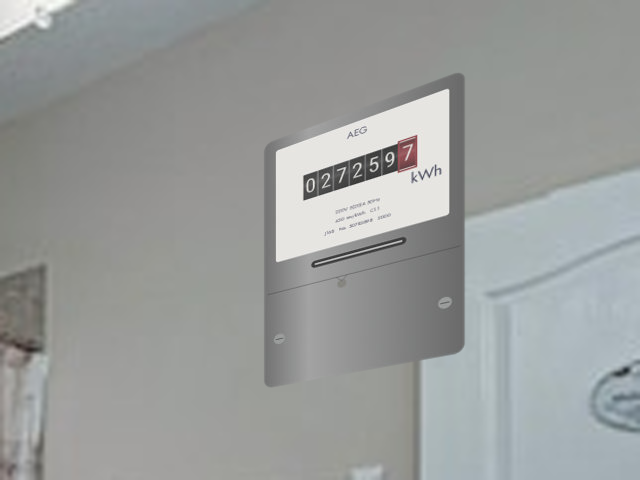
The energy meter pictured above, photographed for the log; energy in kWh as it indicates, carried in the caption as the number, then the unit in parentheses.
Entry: 27259.7 (kWh)
